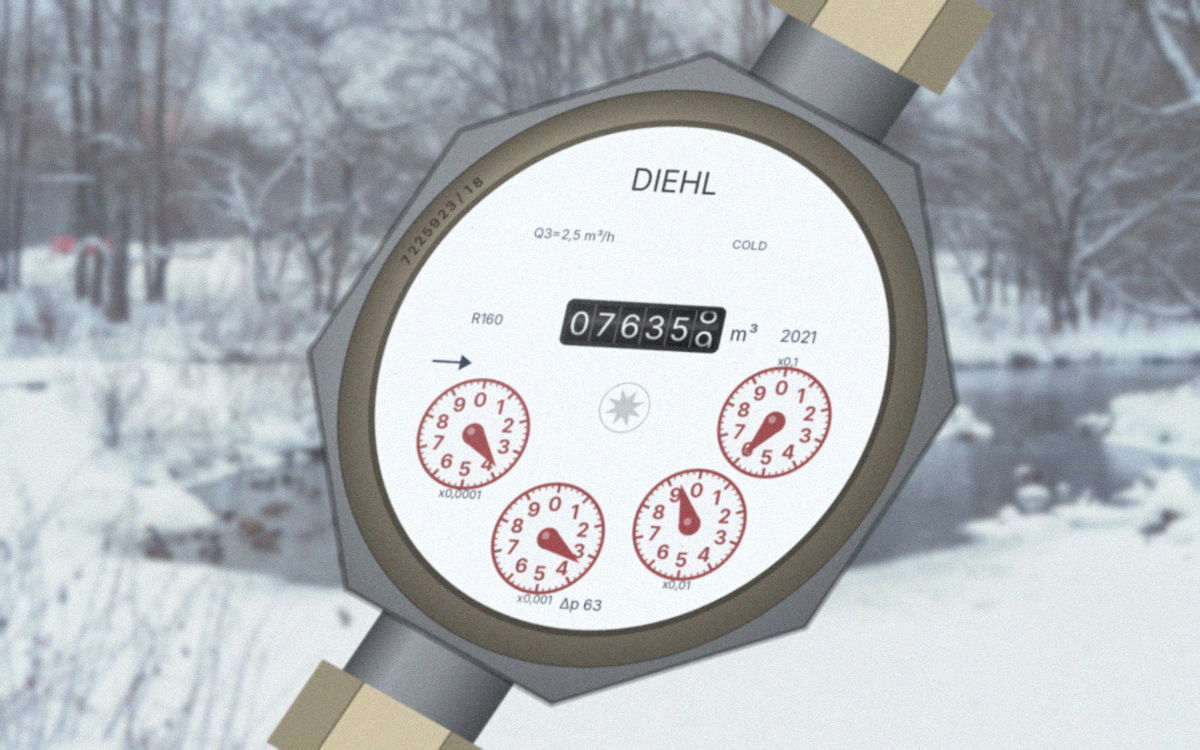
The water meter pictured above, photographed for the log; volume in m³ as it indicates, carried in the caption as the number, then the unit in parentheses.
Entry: 76358.5933 (m³)
